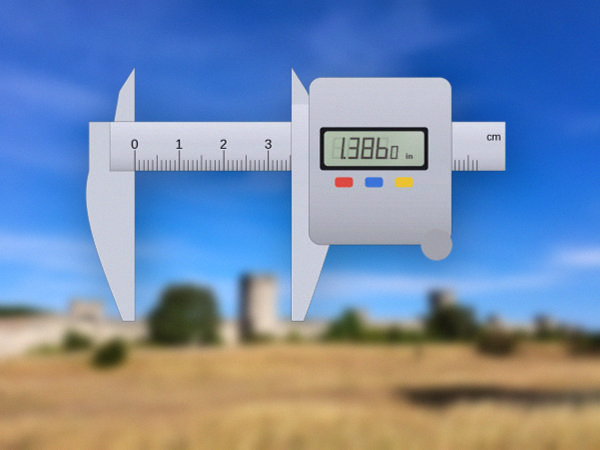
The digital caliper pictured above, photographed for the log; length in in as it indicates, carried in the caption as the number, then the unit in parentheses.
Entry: 1.3860 (in)
